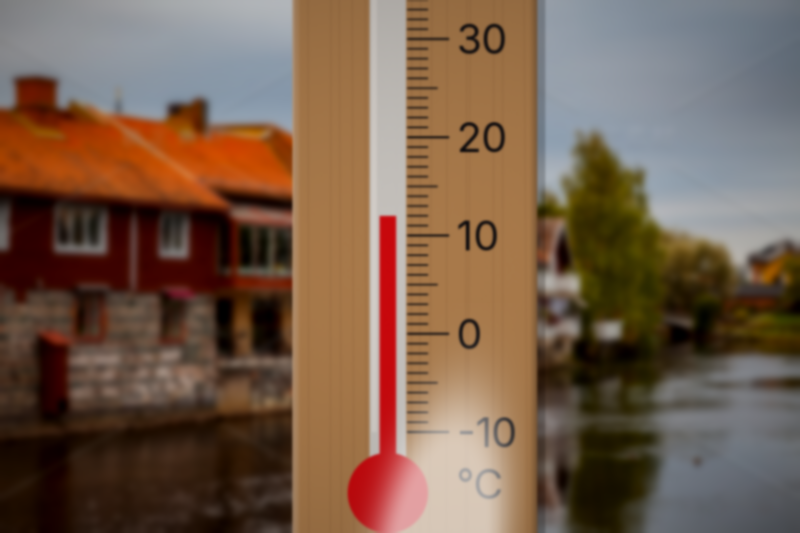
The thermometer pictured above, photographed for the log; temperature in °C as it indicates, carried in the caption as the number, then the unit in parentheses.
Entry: 12 (°C)
